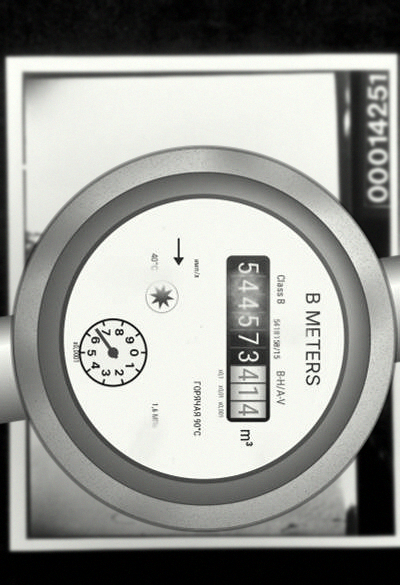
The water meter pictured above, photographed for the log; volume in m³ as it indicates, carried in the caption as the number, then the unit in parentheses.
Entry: 544573.4146 (m³)
